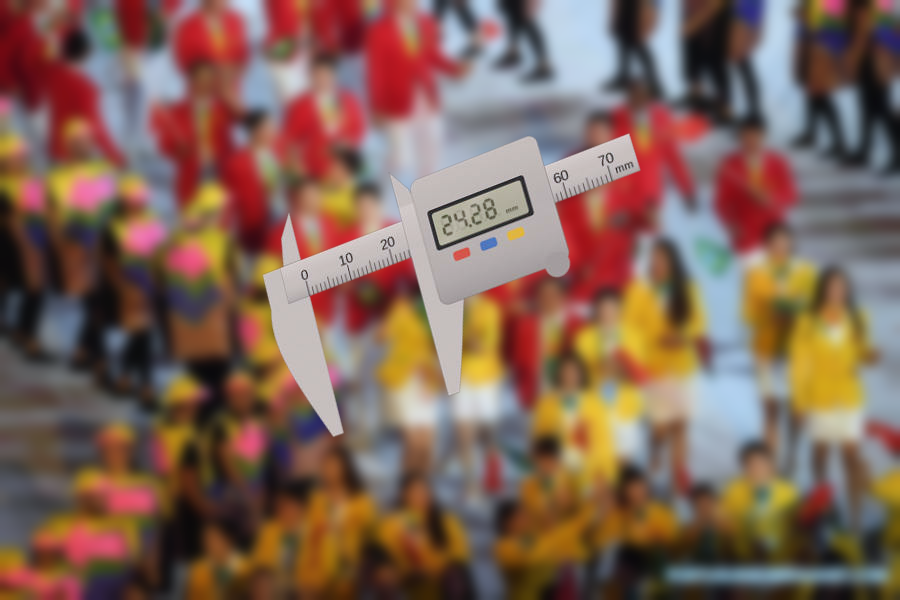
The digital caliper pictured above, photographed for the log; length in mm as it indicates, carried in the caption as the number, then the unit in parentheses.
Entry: 24.28 (mm)
